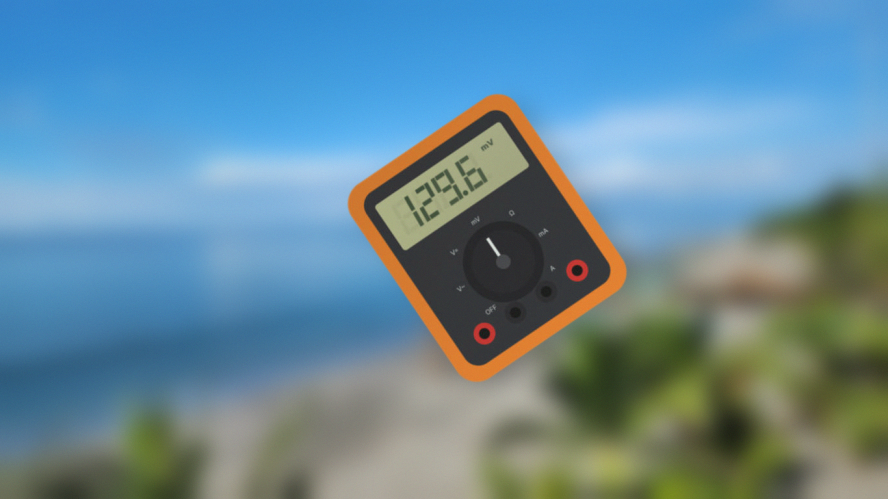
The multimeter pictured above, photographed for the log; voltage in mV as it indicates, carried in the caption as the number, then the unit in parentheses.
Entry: 129.6 (mV)
